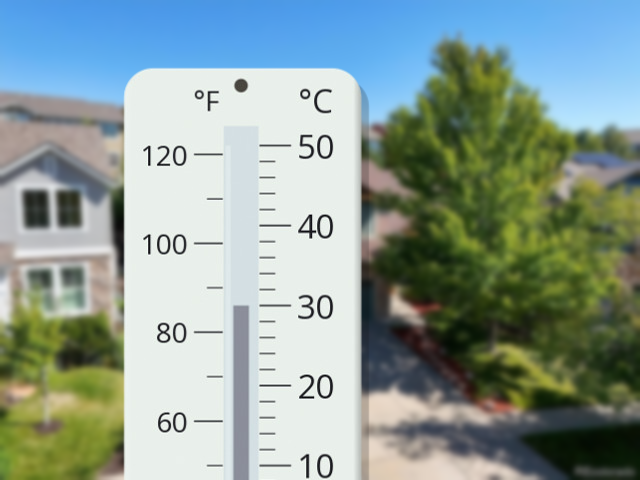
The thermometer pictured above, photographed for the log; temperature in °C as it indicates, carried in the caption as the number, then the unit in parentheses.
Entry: 30 (°C)
